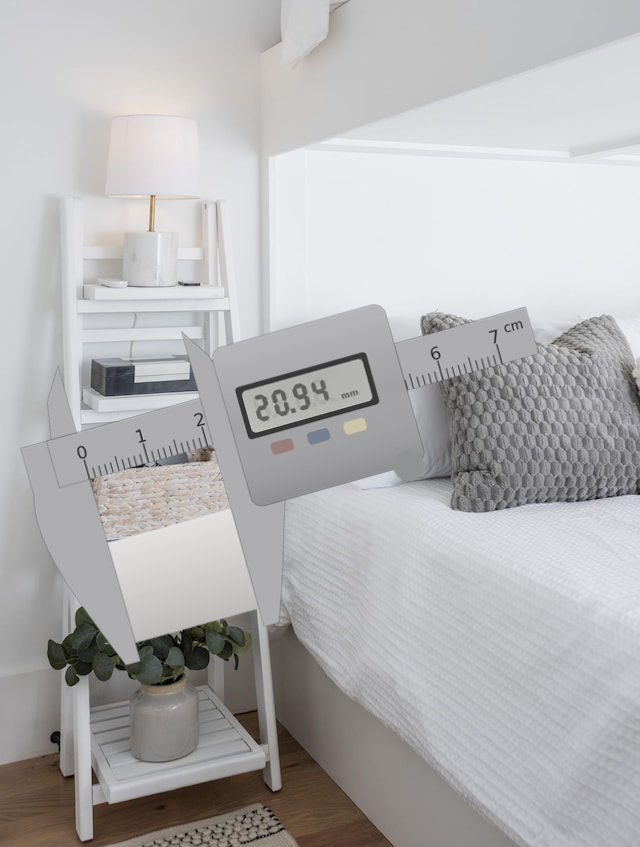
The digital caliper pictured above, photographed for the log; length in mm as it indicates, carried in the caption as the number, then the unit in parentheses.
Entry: 20.94 (mm)
